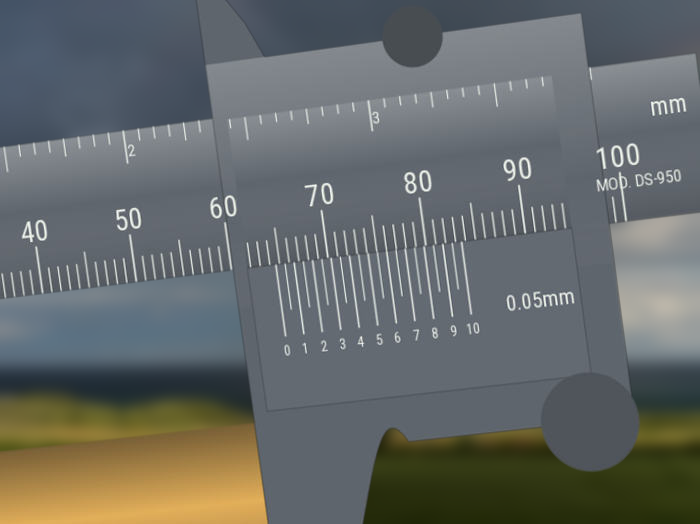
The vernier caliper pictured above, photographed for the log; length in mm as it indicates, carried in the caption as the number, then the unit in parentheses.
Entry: 64.6 (mm)
